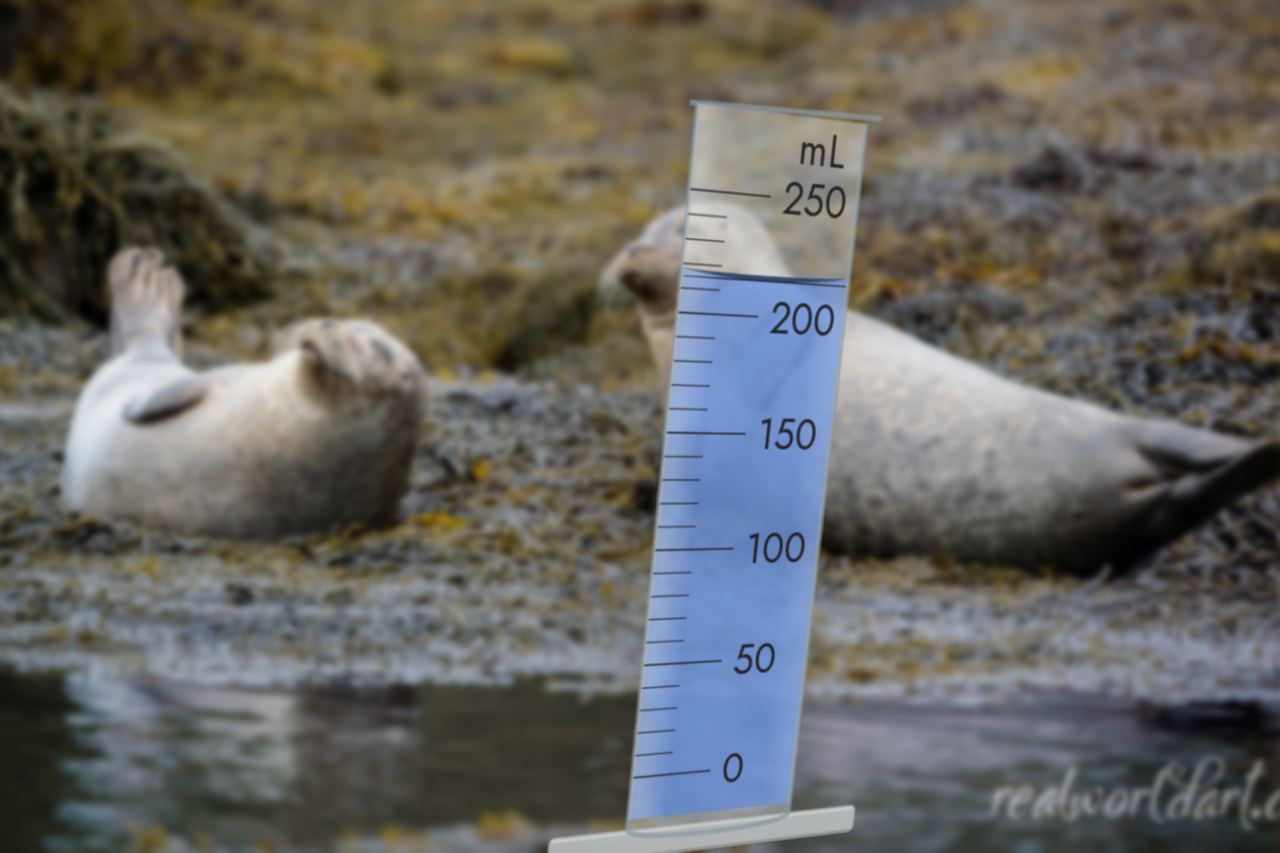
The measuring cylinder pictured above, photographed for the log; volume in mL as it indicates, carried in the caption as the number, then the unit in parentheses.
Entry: 215 (mL)
